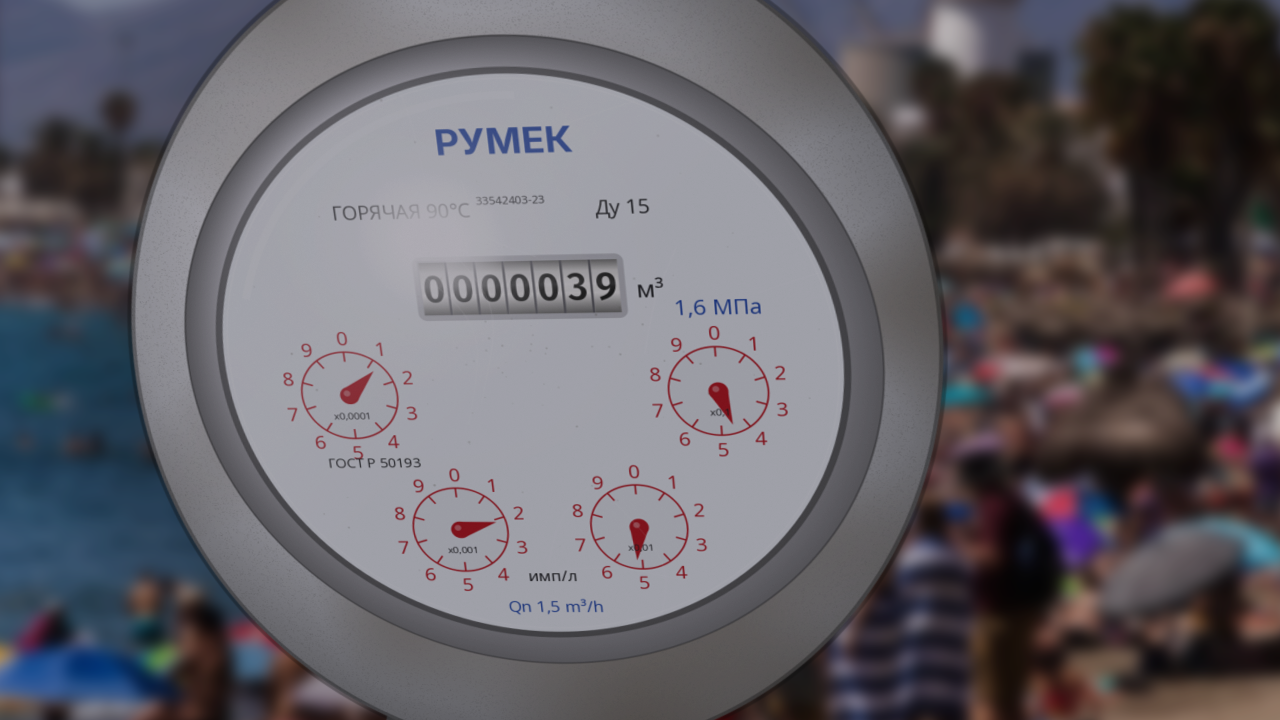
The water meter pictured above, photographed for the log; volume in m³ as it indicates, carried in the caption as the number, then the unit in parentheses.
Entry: 39.4521 (m³)
